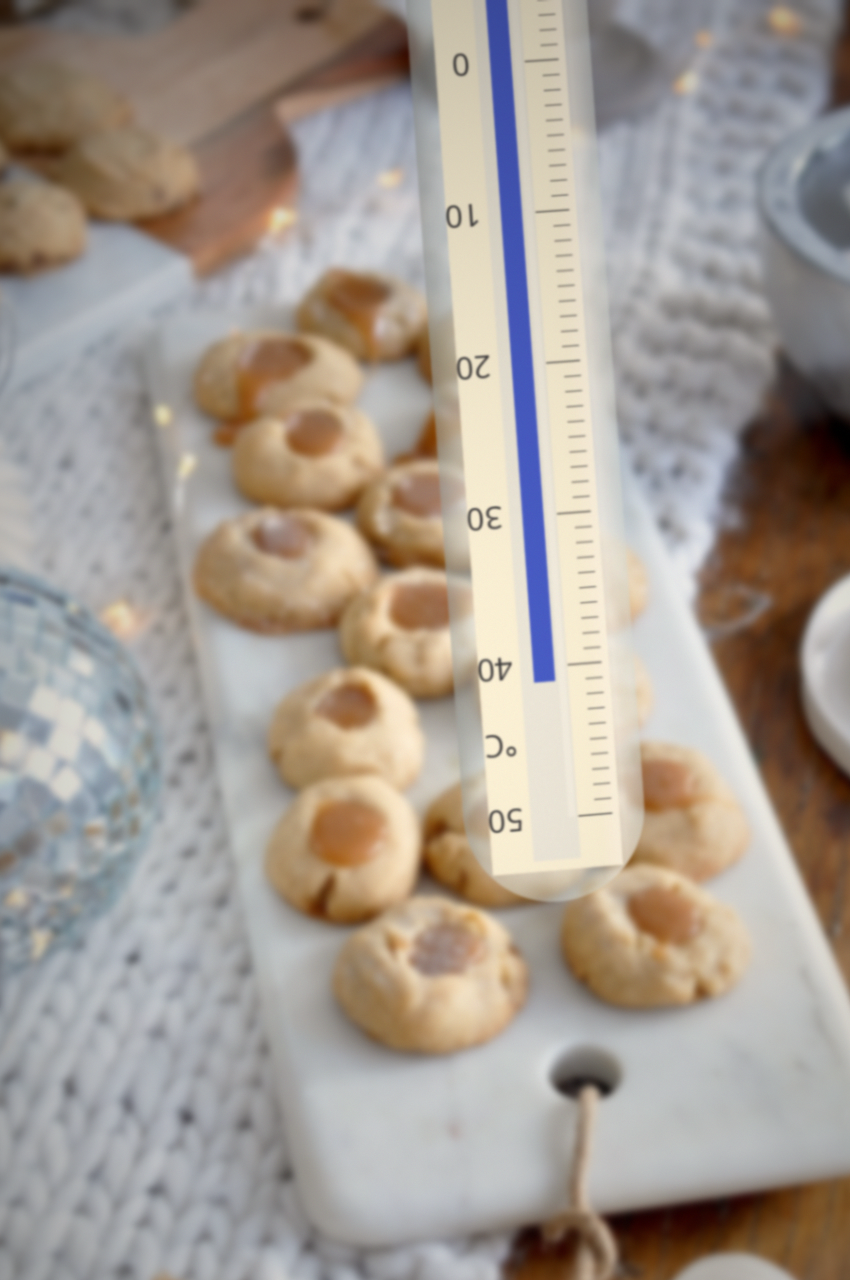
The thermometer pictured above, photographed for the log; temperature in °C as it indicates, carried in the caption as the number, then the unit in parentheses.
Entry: 41 (°C)
